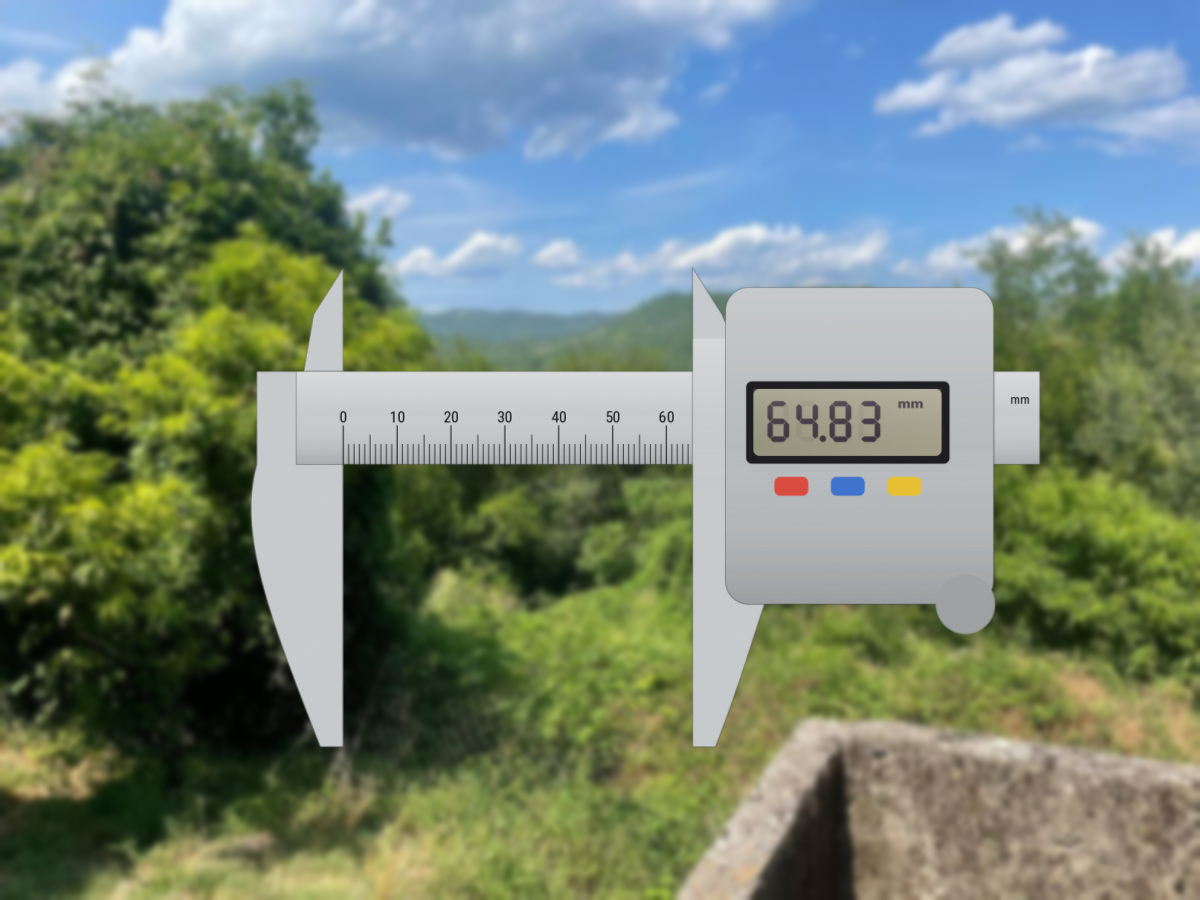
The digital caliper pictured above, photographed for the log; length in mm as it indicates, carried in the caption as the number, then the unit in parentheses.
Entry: 64.83 (mm)
